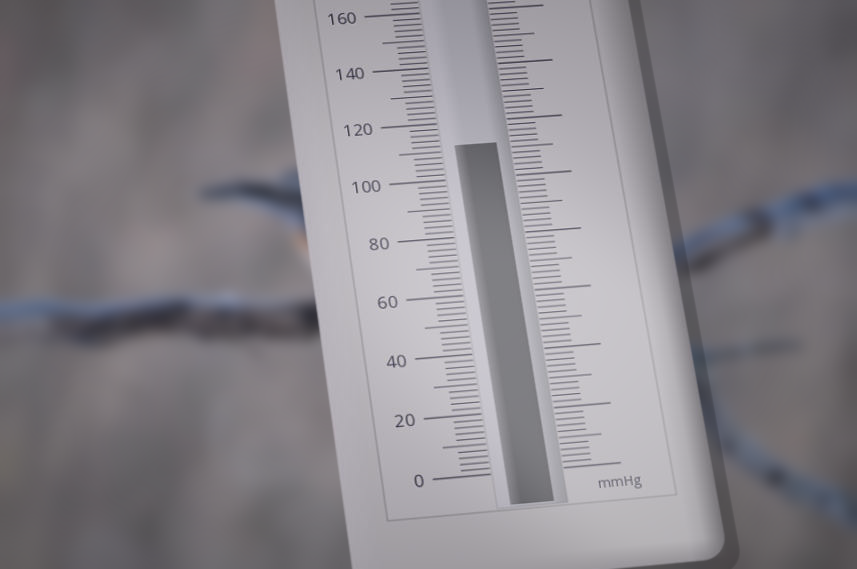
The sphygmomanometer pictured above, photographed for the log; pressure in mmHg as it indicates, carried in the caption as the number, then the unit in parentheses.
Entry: 112 (mmHg)
